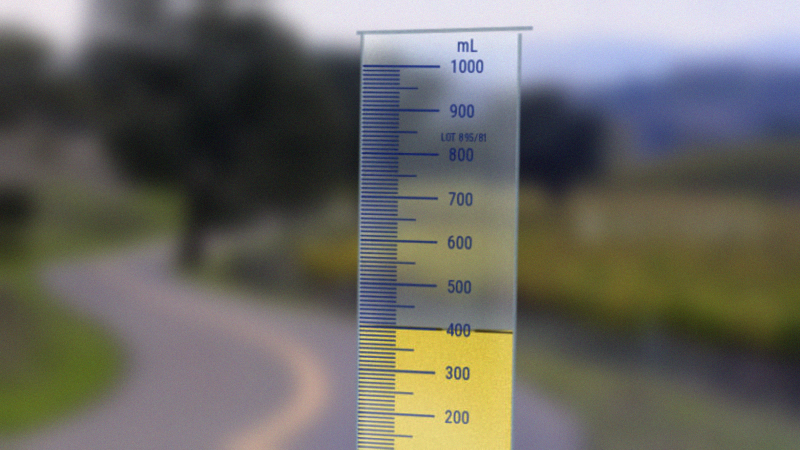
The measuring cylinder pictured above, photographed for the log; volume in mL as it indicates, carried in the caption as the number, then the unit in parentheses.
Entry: 400 (mL)
